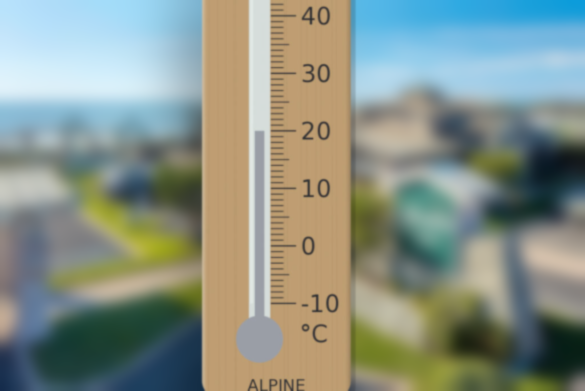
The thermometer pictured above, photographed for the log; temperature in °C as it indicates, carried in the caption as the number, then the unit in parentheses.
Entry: 20 (°C)
